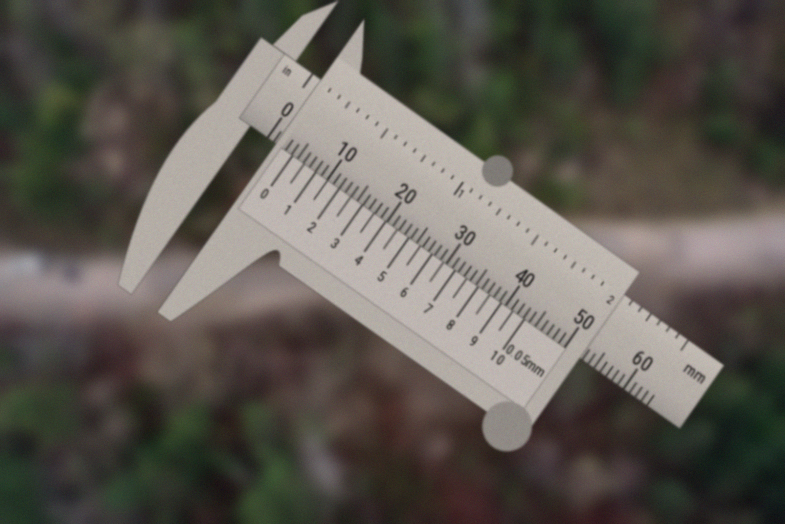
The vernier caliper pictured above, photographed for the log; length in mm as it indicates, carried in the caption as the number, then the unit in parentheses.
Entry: 4.2 (mm)
